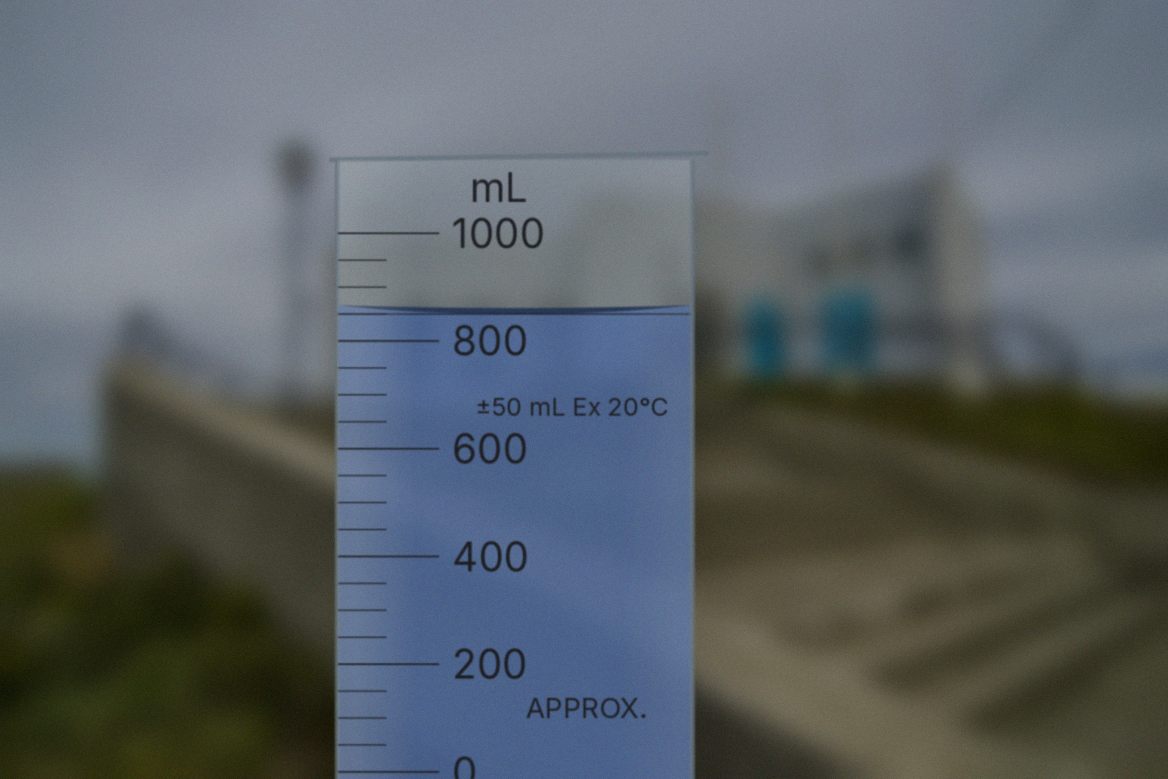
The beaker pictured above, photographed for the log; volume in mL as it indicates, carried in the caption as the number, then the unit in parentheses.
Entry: 850 (mL)
